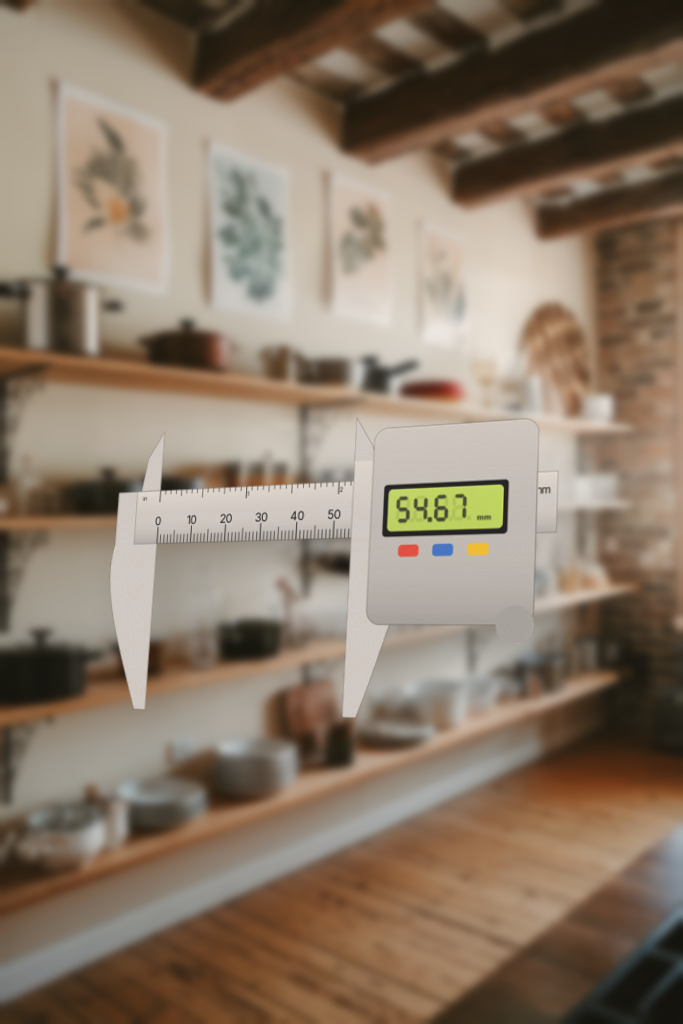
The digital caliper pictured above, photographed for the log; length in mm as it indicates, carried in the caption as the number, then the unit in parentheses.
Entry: 54.67 (mm)
